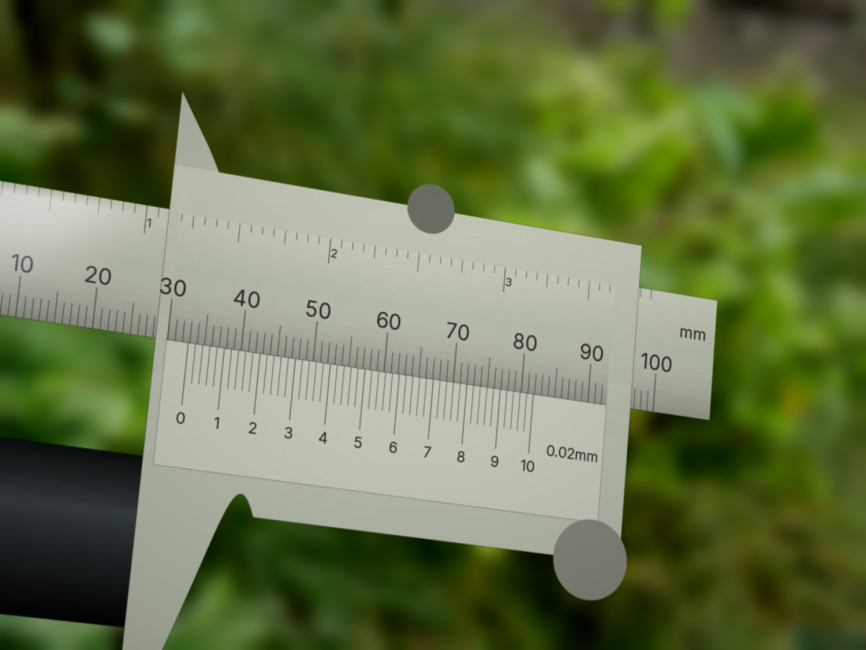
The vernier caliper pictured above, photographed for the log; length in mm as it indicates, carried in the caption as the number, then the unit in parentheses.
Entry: 32.8 (mm)
